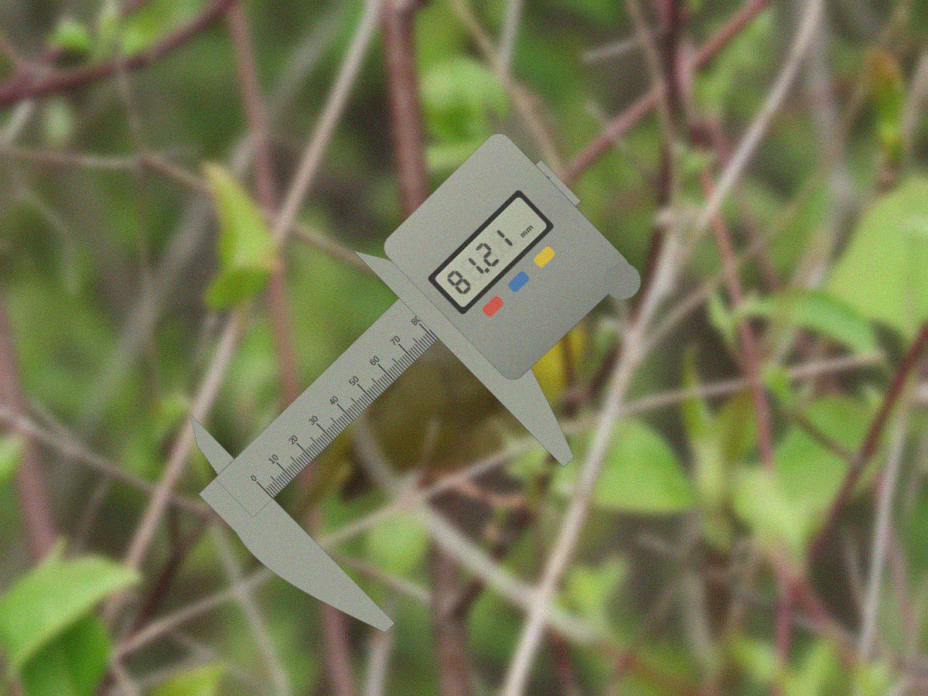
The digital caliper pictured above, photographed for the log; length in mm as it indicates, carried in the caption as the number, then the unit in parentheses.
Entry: 81.21 (mm)
